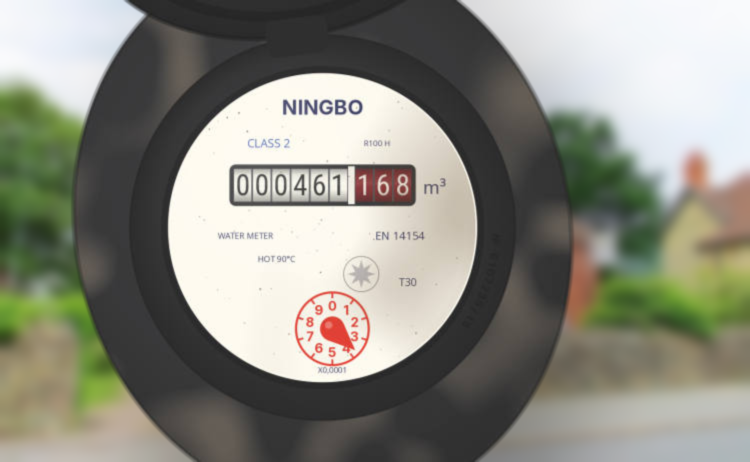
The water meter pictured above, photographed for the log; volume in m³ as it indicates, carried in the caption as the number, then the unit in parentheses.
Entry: 461.1683 (m³)
